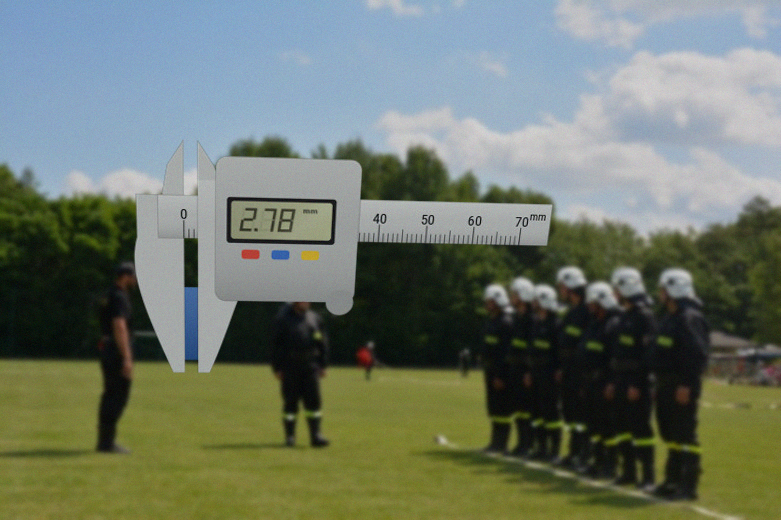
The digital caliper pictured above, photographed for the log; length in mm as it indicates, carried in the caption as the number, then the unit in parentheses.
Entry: 2.78 (mm)
